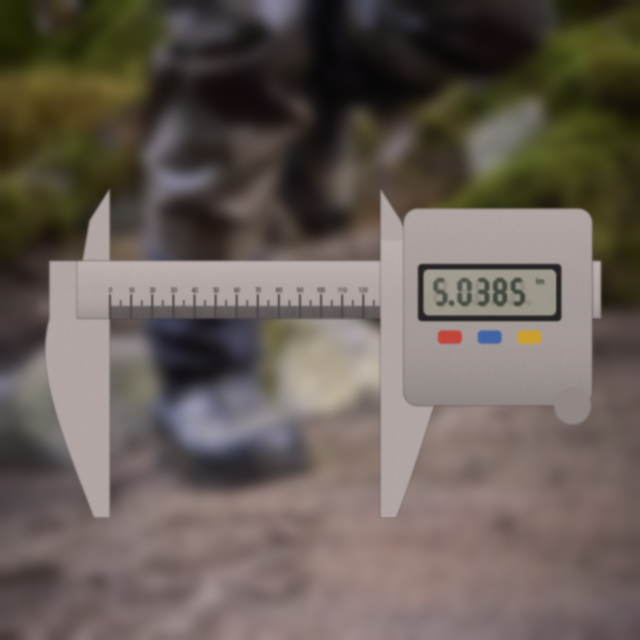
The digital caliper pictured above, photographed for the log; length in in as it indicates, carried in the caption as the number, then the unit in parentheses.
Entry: 5.0385 (in)
